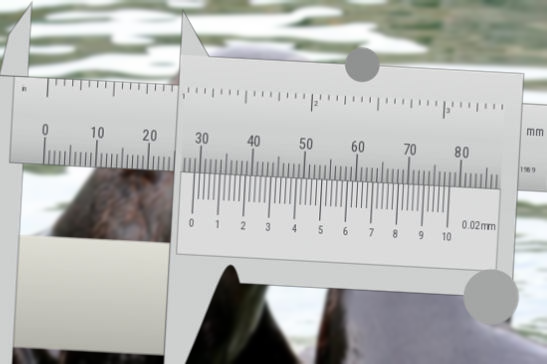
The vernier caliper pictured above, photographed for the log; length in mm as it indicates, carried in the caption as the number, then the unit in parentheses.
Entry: 29.0 (mm)
